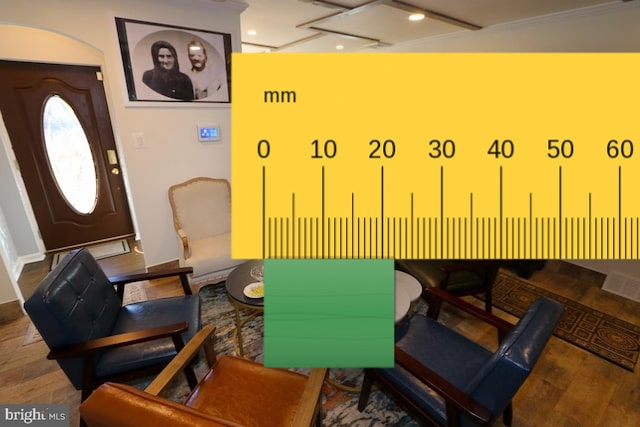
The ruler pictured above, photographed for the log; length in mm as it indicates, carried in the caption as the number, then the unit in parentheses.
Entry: 22 (mm)
